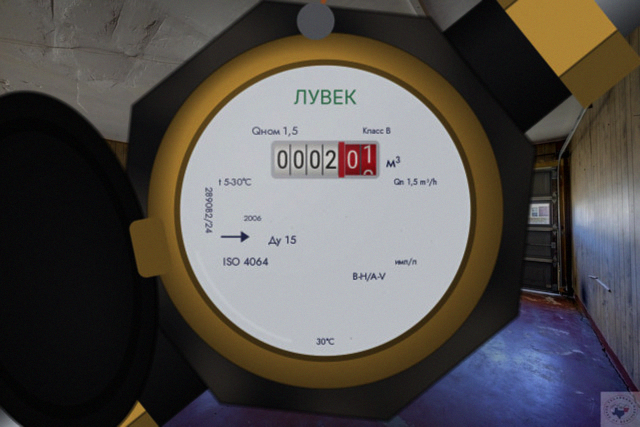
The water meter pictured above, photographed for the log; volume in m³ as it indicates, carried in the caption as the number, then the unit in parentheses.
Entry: 2.01 (m³)
